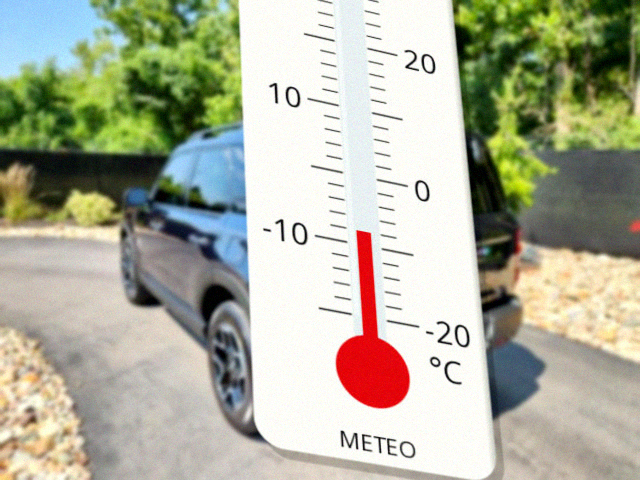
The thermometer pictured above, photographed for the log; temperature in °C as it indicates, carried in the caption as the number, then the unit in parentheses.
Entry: -8 (°C)
